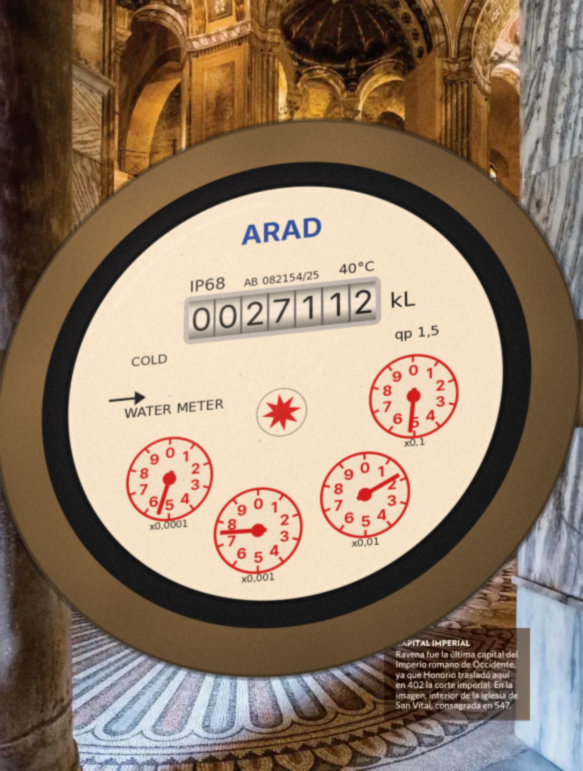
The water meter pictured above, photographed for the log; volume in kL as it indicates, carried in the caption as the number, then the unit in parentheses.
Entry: 27112.5175 (kL)
